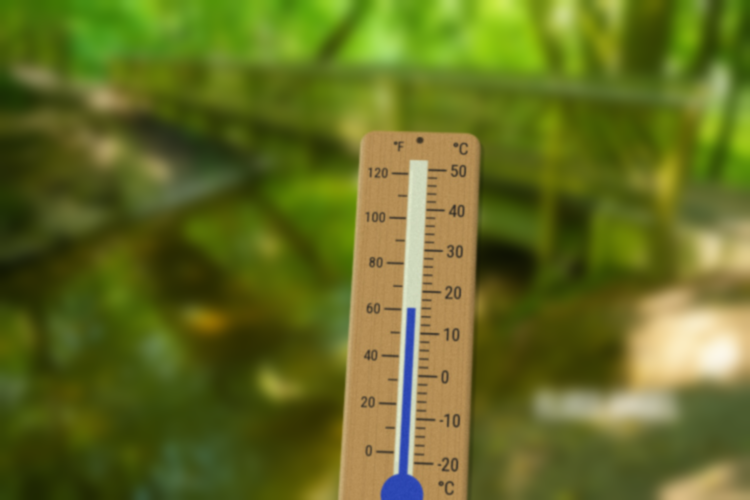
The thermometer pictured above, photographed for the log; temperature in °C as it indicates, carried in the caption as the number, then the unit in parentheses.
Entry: 16 (°C)
